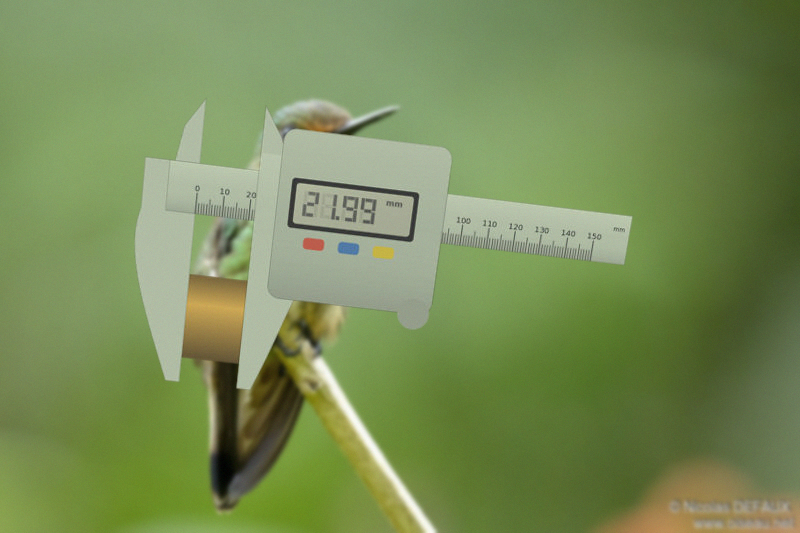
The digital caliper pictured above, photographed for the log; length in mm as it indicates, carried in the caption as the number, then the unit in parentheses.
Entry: 21.99 (mm)
